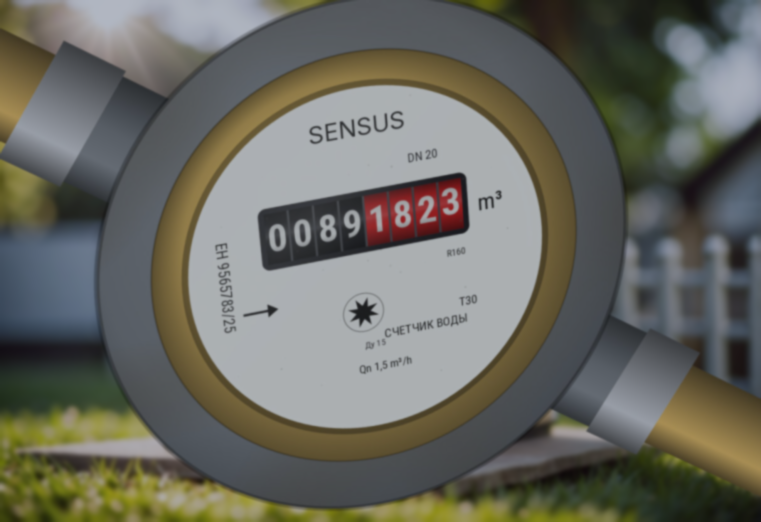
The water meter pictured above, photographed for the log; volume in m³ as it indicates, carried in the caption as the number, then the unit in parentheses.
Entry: 89.1823 (m³)
